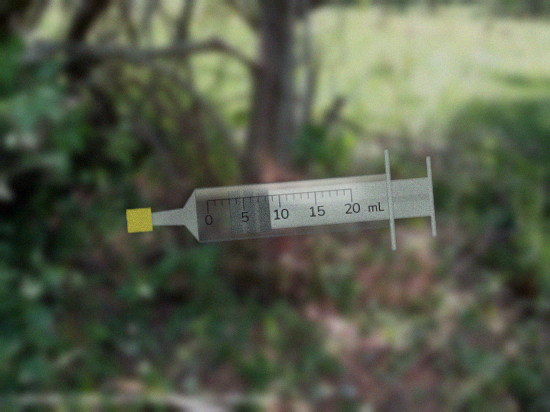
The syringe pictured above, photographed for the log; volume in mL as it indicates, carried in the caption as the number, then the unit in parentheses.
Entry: 3 (mL)
